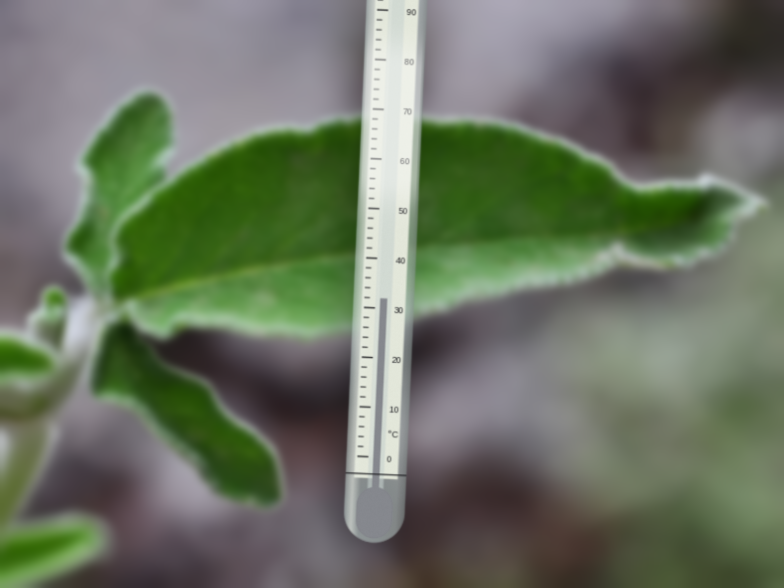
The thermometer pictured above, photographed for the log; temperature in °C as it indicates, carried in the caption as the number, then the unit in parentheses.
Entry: 32 (°C)
